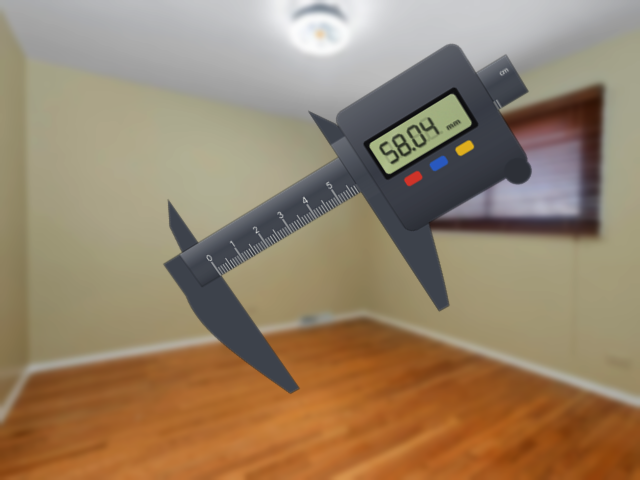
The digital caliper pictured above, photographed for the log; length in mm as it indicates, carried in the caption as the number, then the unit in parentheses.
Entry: 58.04 (mm)
